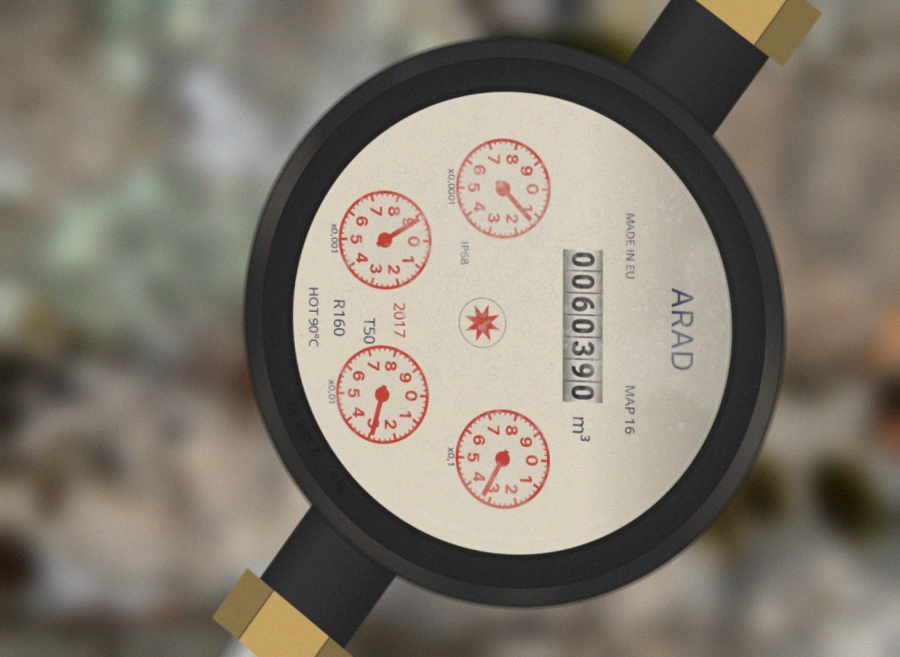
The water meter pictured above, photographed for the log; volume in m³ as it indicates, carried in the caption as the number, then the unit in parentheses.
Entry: 60390.3291 (m³)
